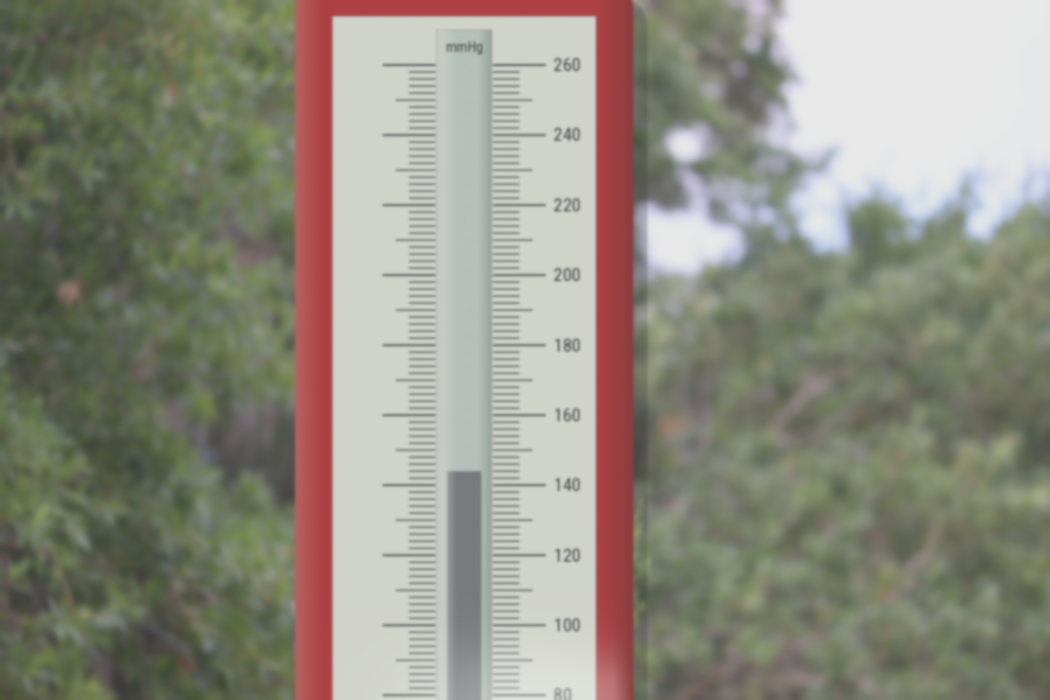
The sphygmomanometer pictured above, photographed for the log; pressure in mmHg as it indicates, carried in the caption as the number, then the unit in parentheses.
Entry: 144 (mmHg)
